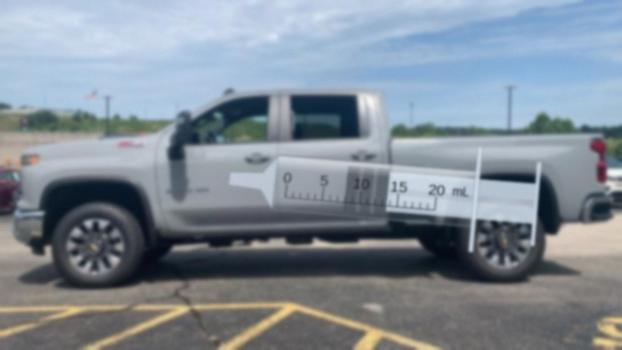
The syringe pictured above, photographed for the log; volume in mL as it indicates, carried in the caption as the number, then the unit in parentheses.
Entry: 8 (mL)
